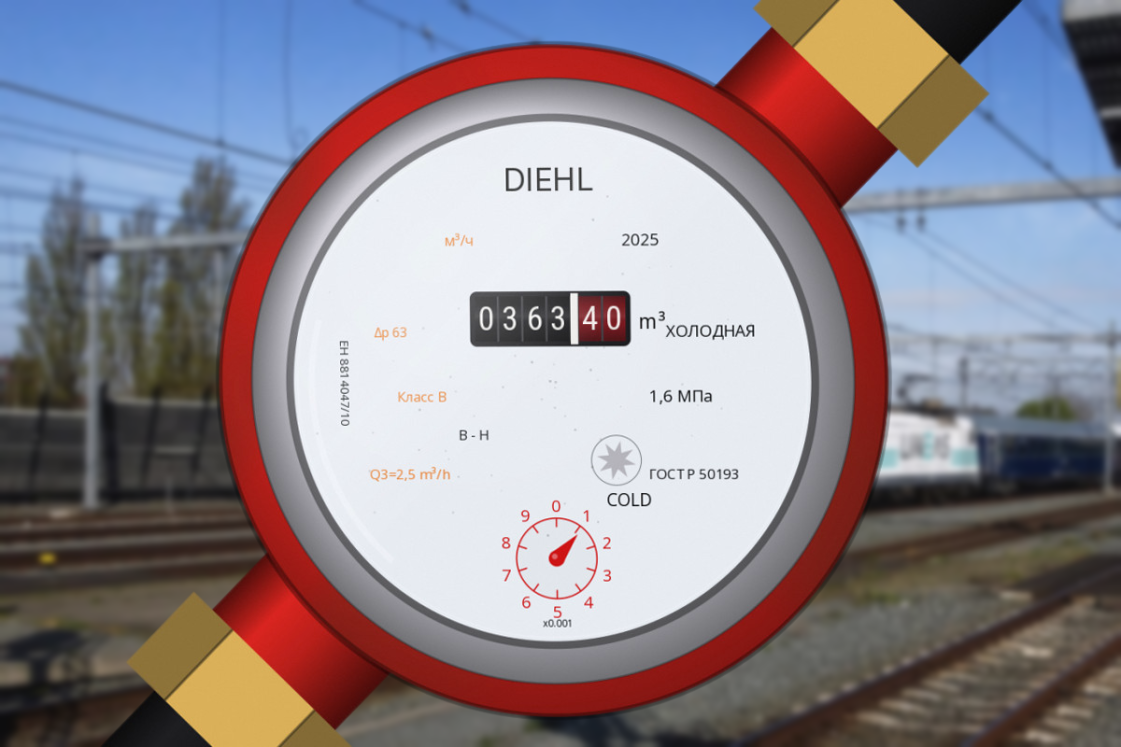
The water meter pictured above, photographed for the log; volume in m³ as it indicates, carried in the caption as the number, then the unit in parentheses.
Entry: 363.401 (m³)
